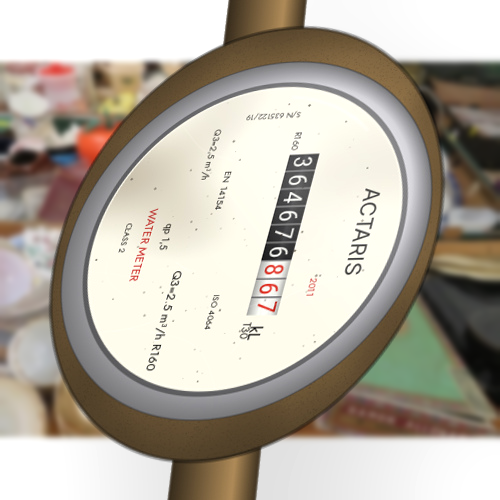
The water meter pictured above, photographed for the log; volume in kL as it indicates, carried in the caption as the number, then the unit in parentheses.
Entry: 364676.867 (kL)
